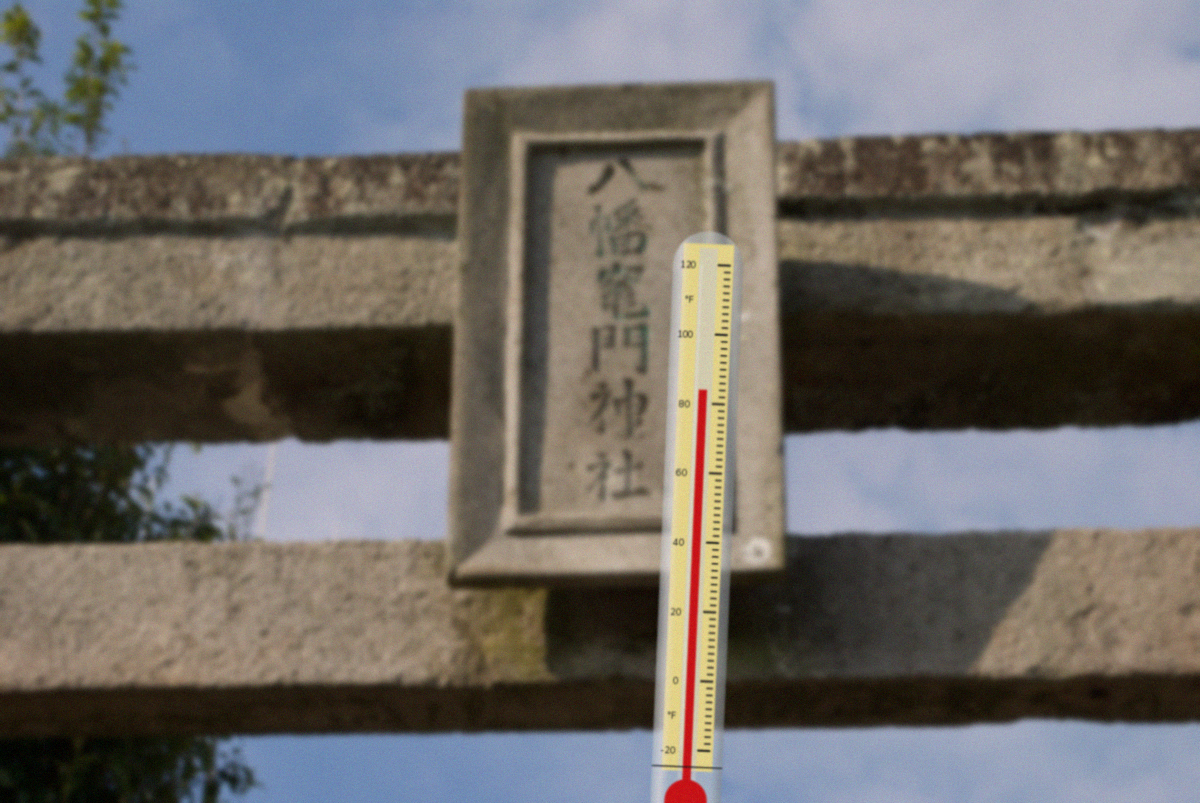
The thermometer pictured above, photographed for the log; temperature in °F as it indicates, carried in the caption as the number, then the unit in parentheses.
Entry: 84 (°F)
